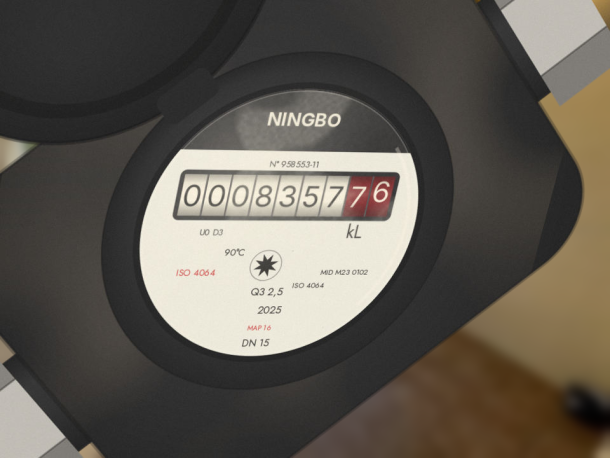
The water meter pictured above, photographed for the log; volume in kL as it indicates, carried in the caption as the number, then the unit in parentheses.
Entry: 8357.76 (kL)
